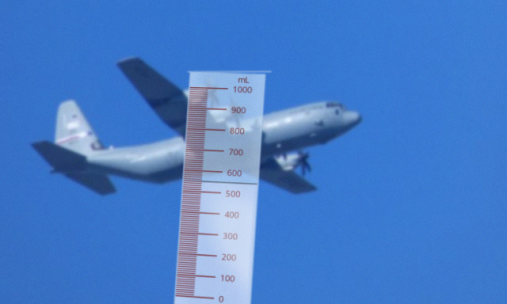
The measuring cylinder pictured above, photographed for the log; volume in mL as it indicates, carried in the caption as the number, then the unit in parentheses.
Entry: 550 (mL)
